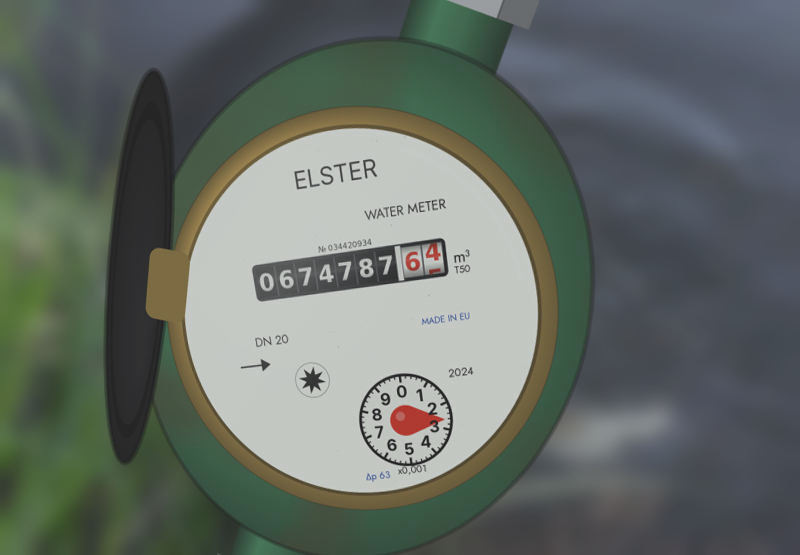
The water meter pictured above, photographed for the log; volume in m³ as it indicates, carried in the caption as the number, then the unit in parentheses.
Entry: 674787.642 (m³)
